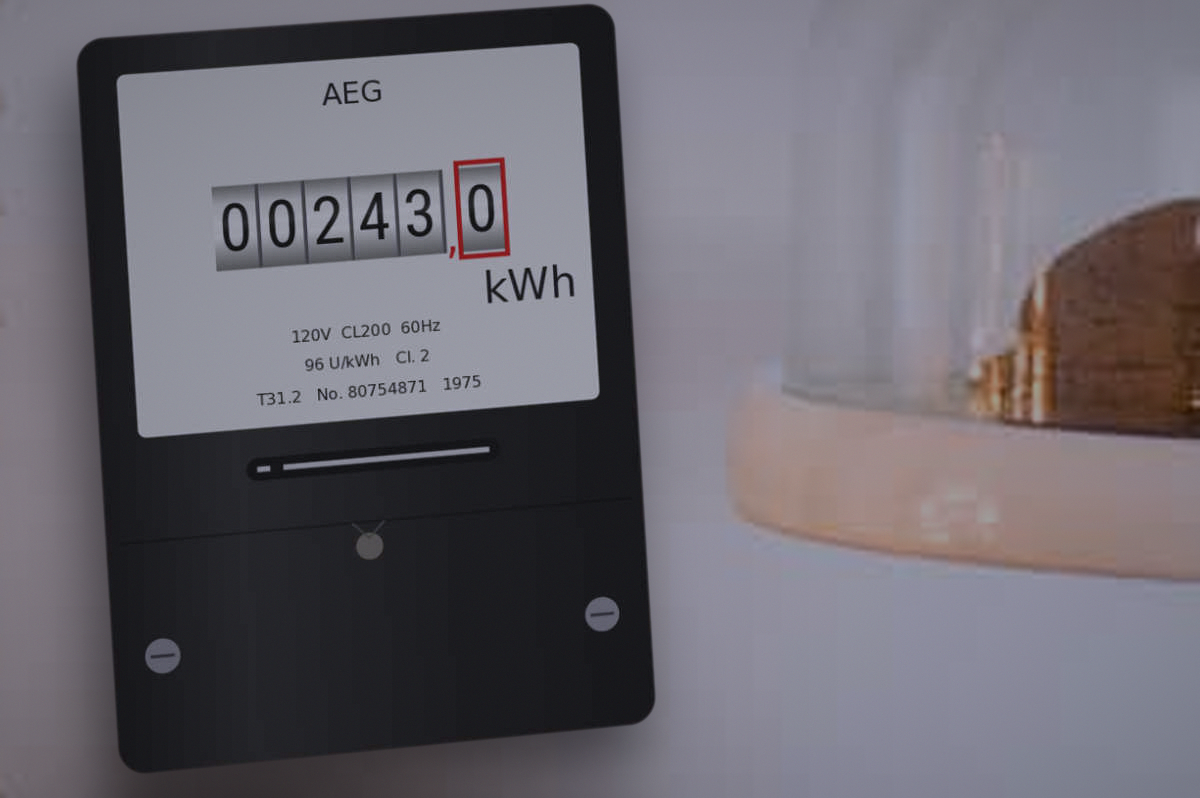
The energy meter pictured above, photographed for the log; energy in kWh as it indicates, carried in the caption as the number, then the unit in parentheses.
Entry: 243.0 (kWh)
